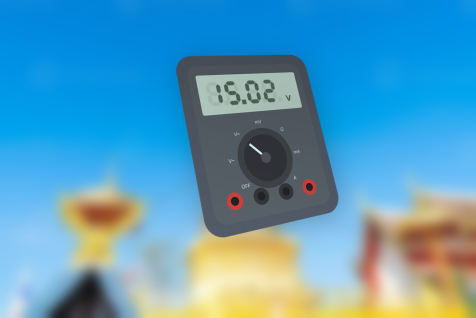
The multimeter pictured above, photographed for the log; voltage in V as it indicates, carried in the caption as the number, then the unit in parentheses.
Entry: 15.02 (V)
